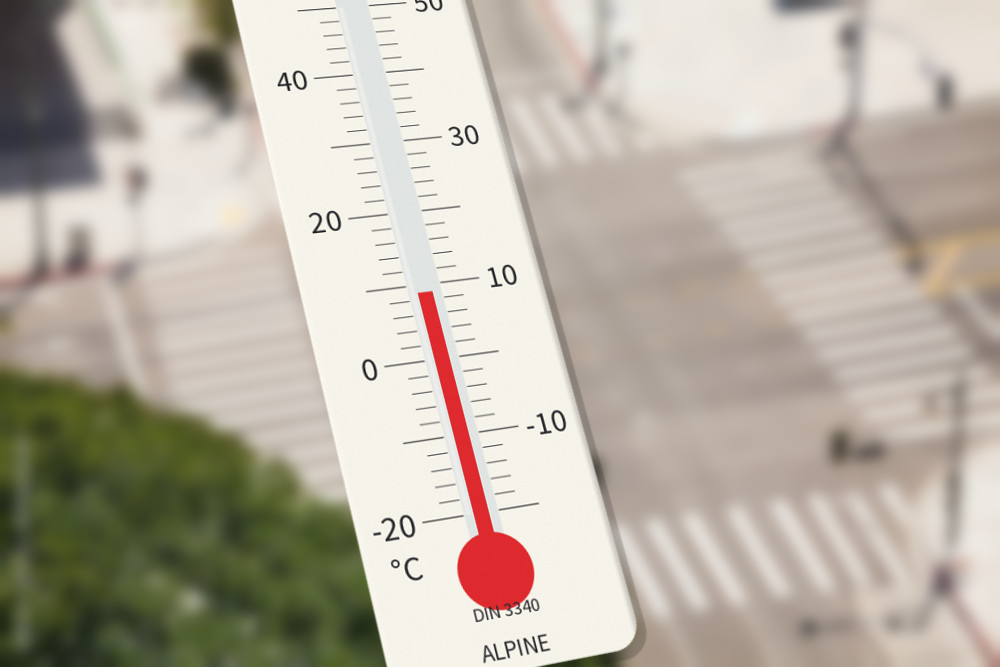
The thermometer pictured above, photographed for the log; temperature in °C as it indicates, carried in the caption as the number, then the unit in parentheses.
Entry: 9 (°C)
